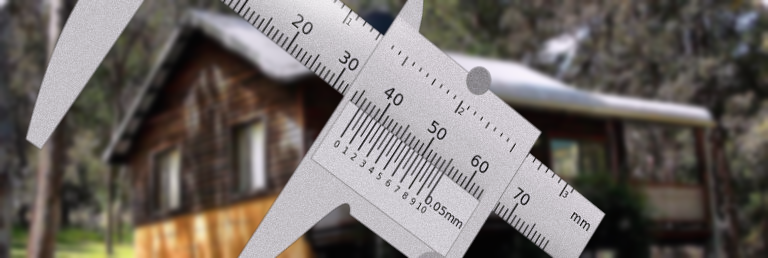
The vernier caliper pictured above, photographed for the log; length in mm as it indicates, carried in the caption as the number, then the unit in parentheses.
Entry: 36.0 (mm)
